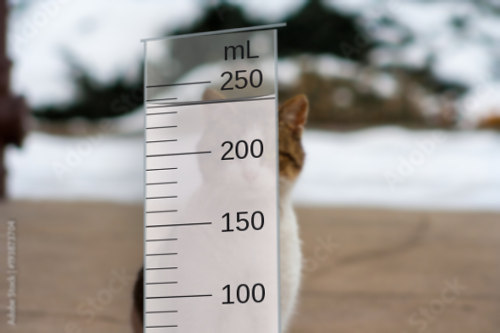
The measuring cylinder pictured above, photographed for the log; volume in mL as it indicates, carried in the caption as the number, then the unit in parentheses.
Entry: 235 (mL)
